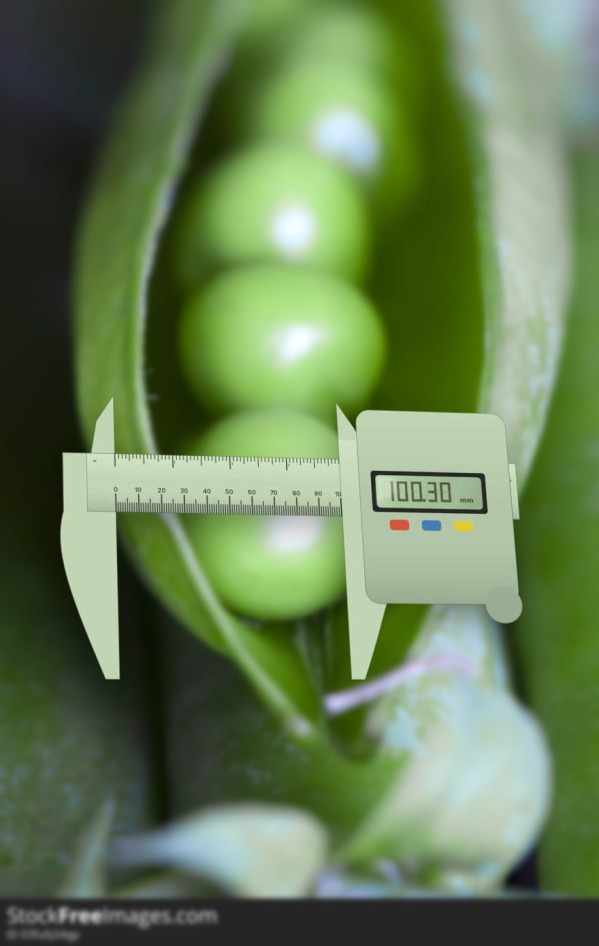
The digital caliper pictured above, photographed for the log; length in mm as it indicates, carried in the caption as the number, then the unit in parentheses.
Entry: 100.30 (mm)
